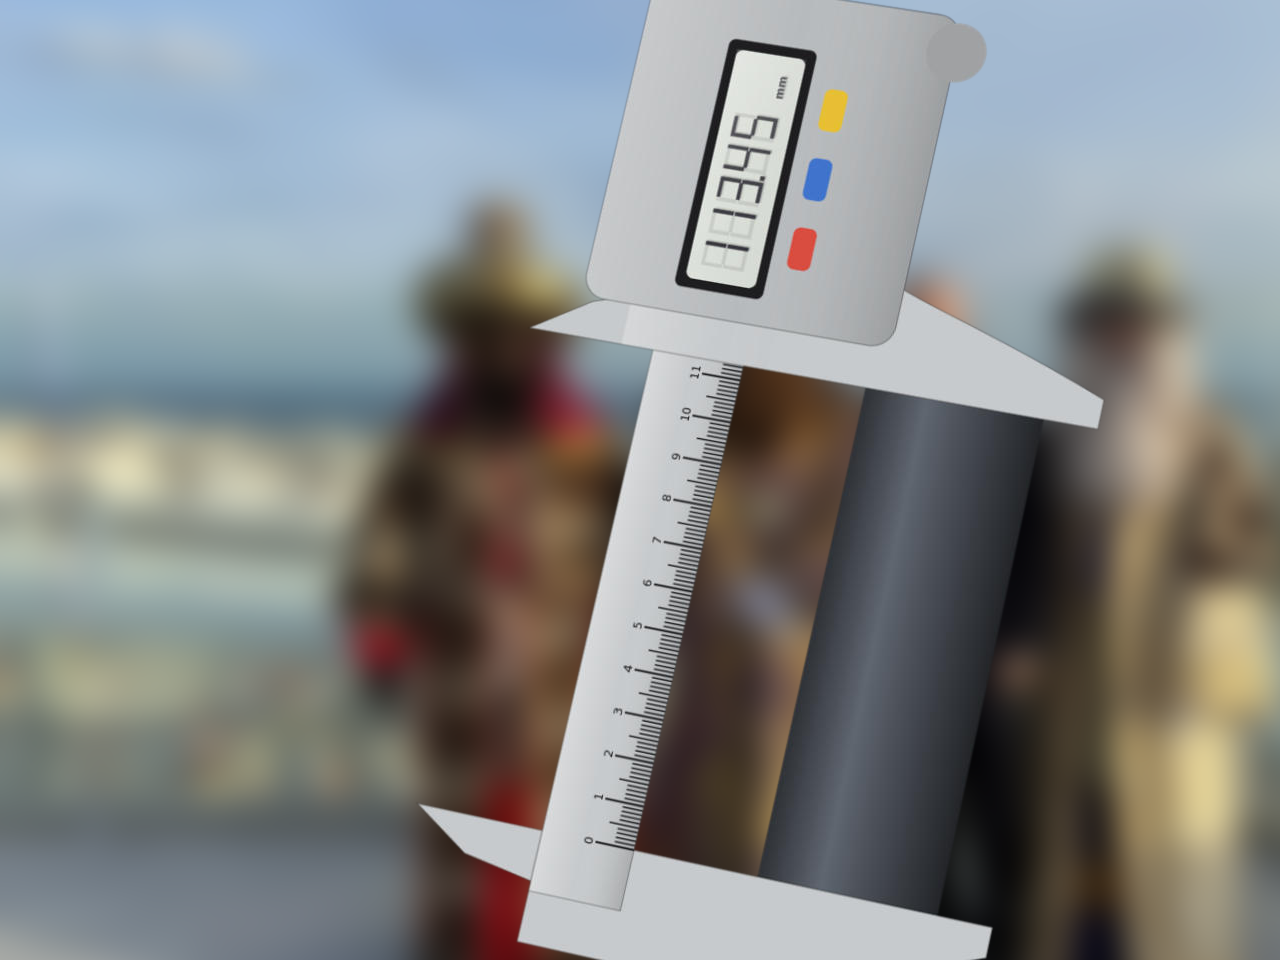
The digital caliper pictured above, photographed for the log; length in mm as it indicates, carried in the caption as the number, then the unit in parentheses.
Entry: 113.45 (mm)
